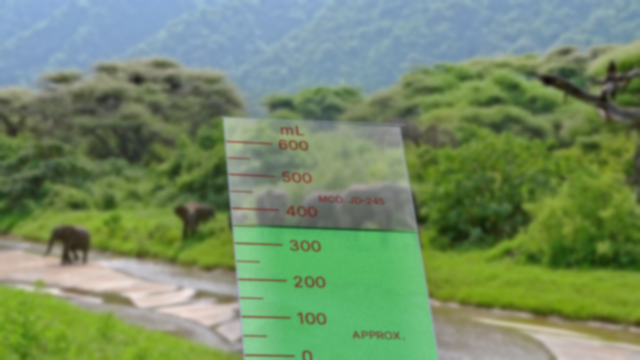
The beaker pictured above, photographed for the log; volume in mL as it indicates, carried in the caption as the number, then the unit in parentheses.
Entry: 350 (mL)
